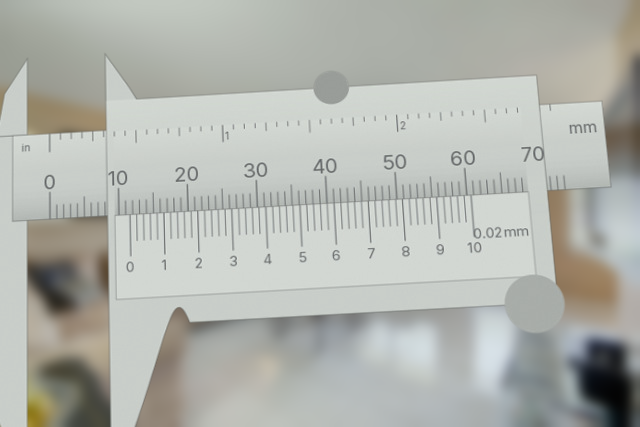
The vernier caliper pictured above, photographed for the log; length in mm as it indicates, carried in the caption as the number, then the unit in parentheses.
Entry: 11.6 (mm)
